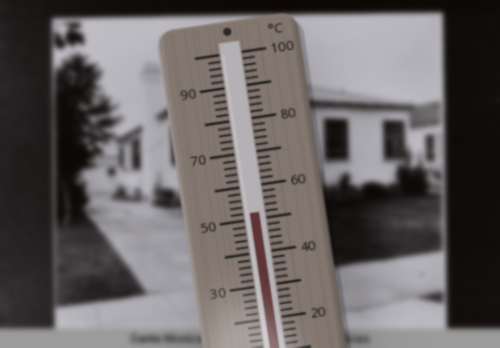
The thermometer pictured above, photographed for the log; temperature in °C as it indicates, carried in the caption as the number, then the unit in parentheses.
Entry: 52 (°C)
